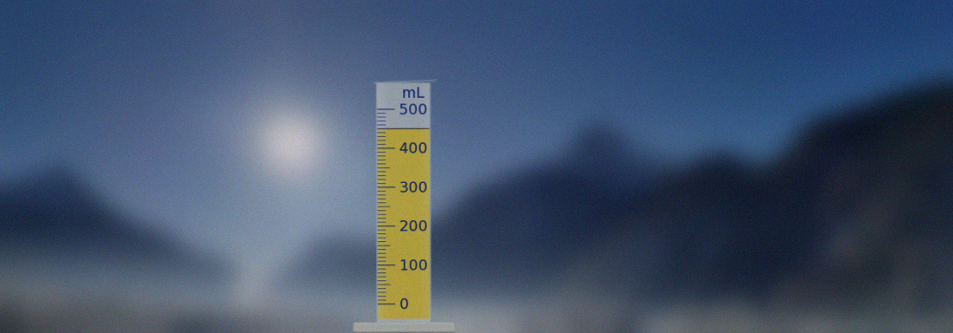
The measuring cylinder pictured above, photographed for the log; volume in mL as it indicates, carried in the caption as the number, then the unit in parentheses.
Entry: 450 (mL)
